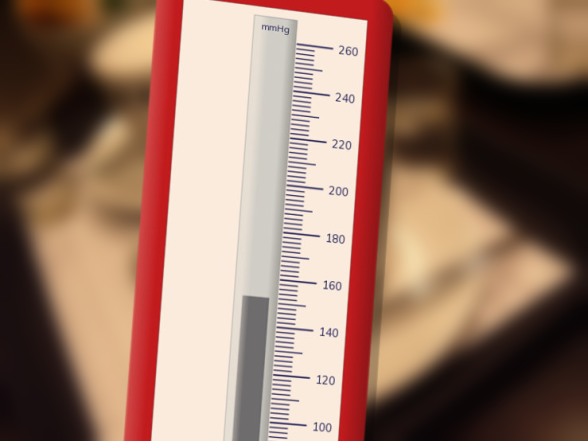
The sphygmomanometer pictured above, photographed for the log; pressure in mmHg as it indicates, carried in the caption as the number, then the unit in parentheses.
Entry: 152 (mmHg)
